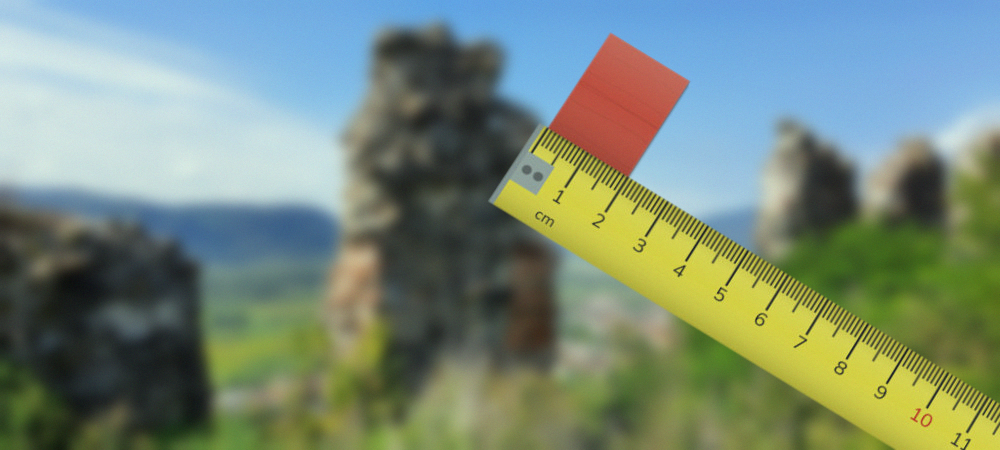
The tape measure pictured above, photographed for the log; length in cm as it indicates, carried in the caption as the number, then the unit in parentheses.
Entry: 2 (cm)
